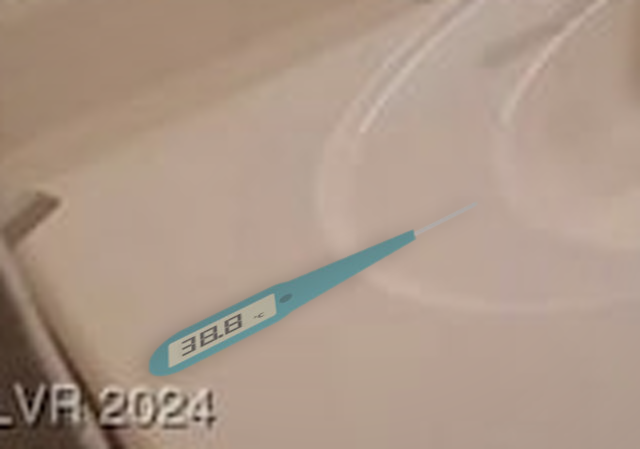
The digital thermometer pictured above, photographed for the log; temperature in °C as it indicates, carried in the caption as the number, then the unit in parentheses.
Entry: 38.8 (°C)
